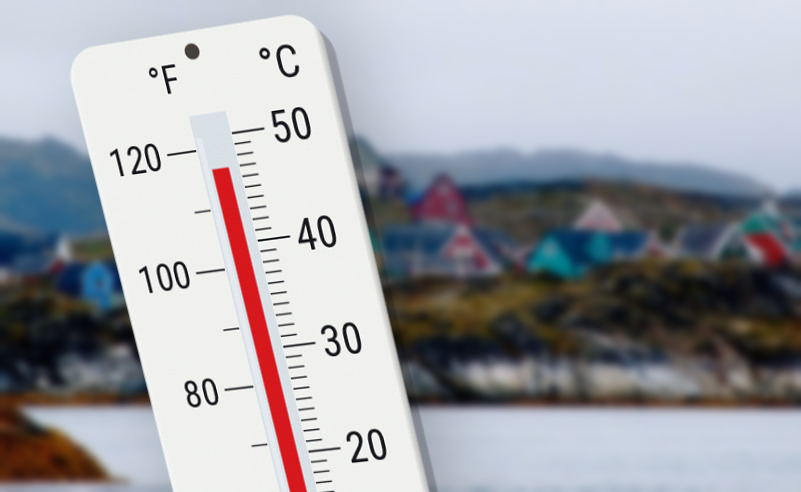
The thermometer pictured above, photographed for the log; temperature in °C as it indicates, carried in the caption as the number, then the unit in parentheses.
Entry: 47 (°C)
